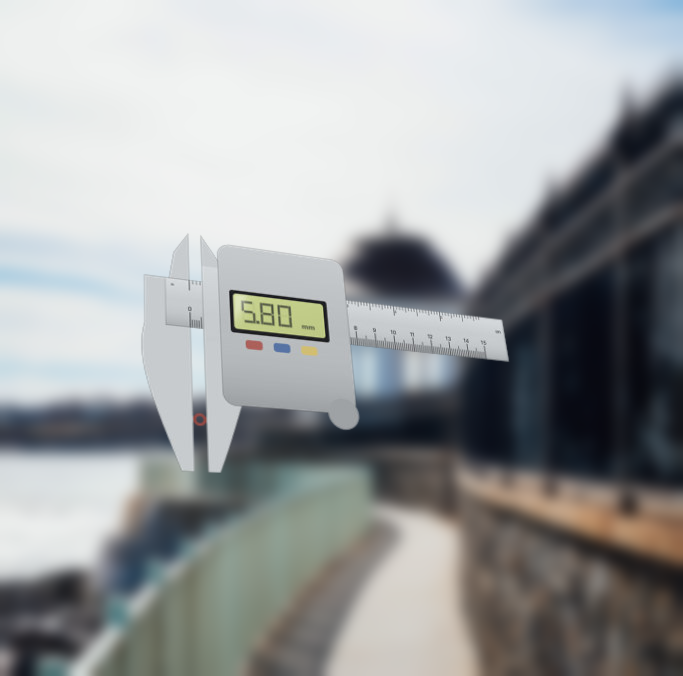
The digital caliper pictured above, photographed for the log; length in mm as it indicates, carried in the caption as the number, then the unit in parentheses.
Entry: 5.80 (mm)
